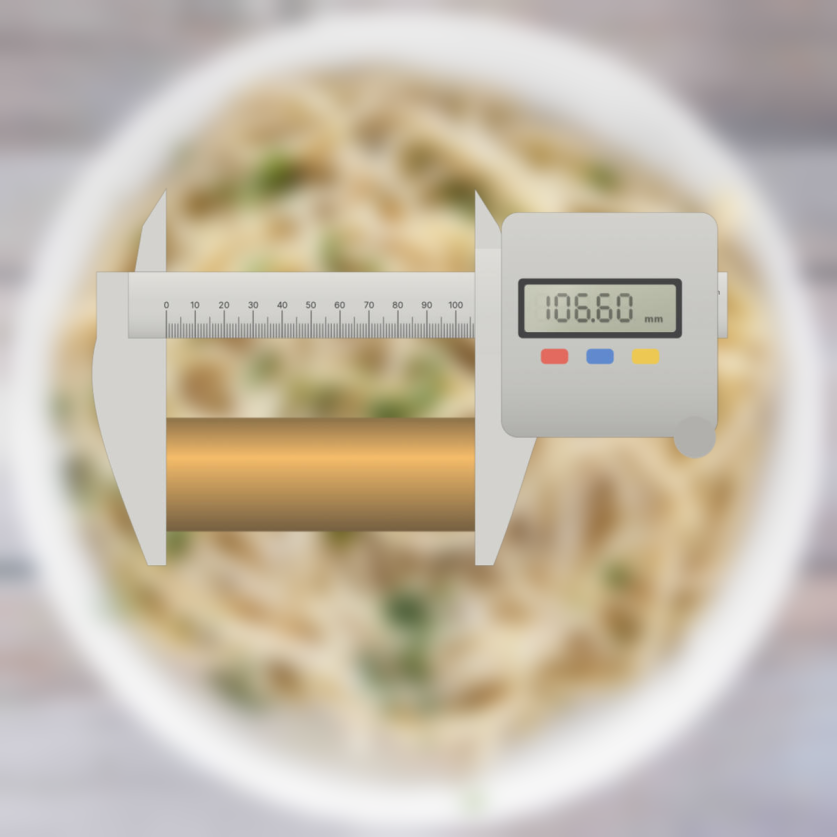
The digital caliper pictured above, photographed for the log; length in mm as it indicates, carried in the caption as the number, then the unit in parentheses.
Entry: 106.60 (mm)
